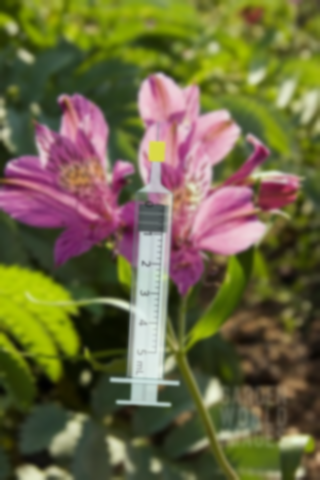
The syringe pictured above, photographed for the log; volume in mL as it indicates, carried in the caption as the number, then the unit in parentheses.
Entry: 0 (mL)
